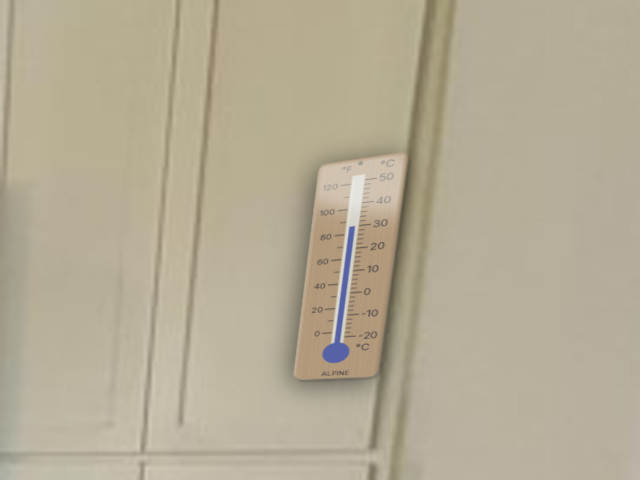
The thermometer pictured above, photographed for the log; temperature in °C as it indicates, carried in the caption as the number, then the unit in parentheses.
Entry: 30 (°C)
